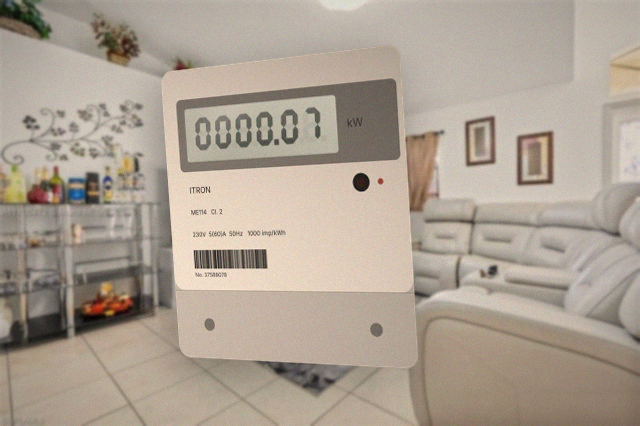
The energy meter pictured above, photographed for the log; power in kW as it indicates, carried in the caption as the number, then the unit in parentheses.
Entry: 0.07 (kW)
